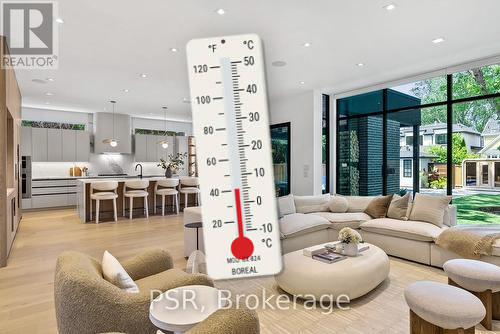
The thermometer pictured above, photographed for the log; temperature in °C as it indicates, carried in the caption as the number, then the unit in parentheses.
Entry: 5 (°C)
